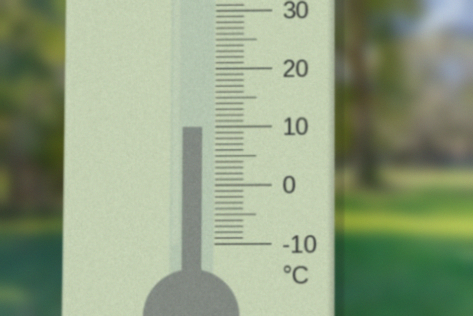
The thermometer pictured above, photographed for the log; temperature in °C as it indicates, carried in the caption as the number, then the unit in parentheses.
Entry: 10 (°C)
